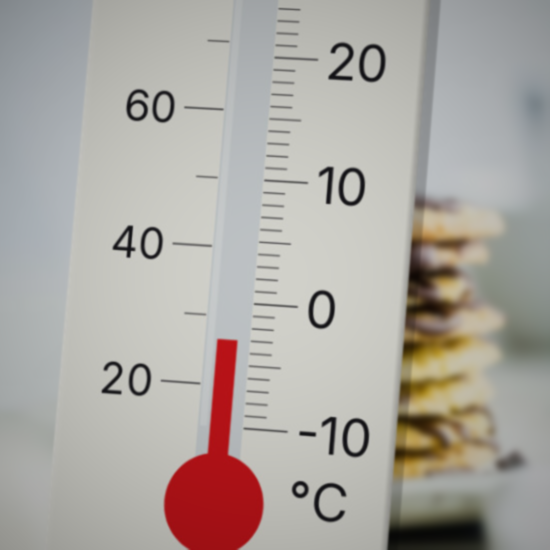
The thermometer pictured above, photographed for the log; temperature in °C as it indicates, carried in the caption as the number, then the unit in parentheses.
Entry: -3 (°C)
